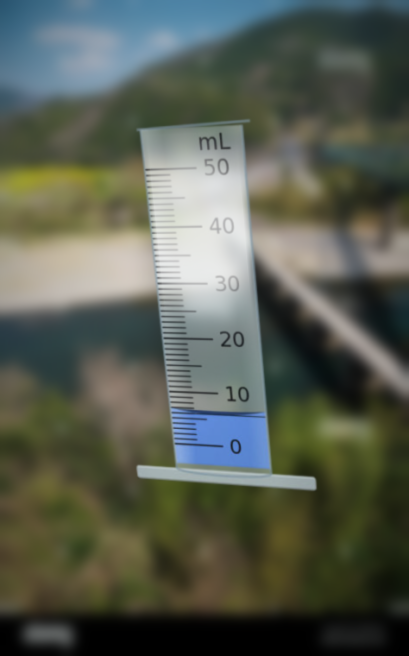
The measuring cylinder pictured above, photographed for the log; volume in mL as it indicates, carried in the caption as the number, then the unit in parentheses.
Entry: 6 (mL)
